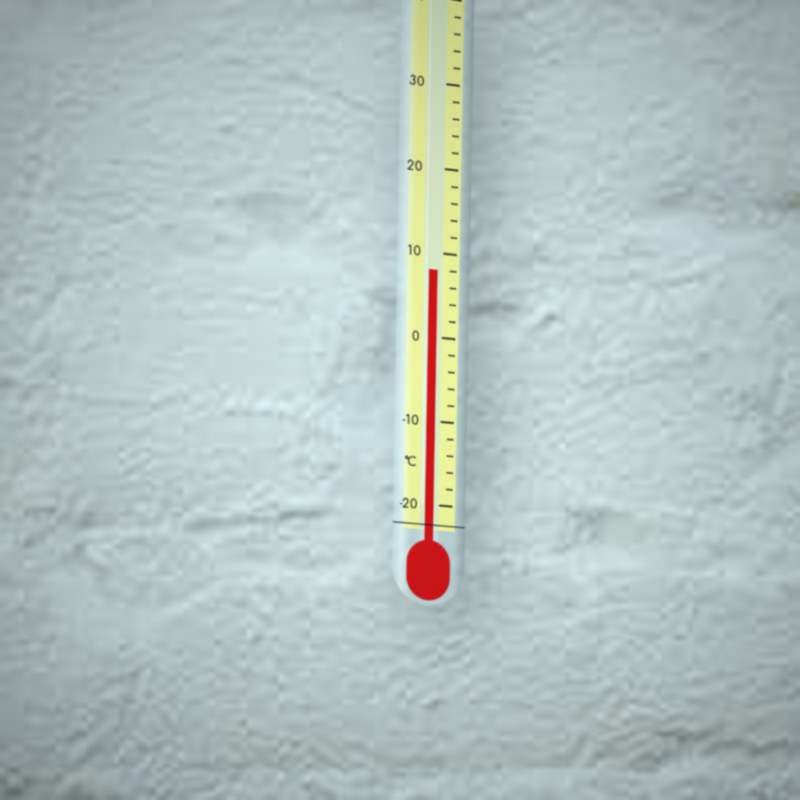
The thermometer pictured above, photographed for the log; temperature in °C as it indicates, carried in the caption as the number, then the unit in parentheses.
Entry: 8 (°C)
